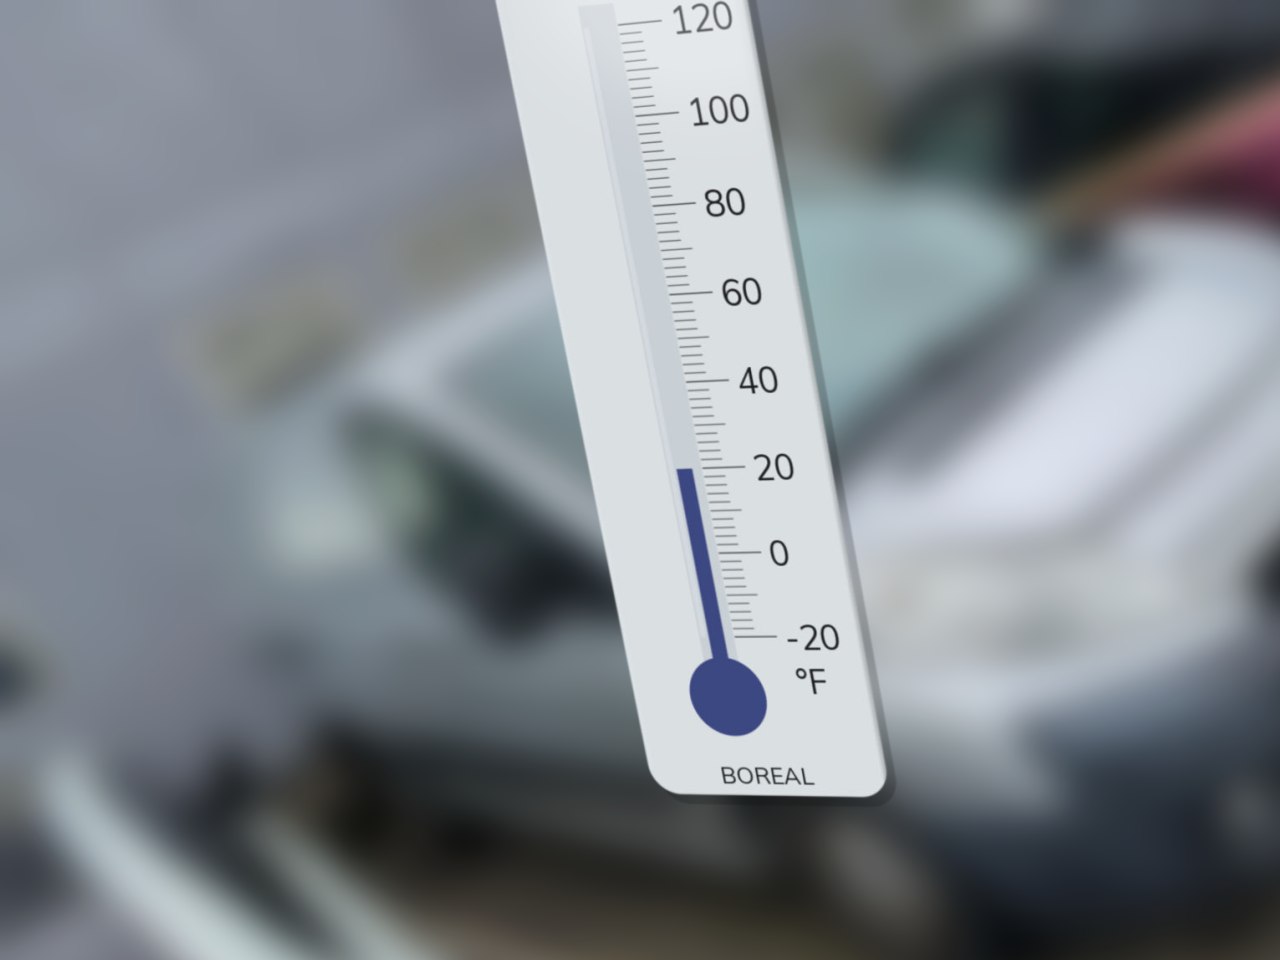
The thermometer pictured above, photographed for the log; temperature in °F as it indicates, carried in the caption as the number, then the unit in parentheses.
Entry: 20 (°F)
